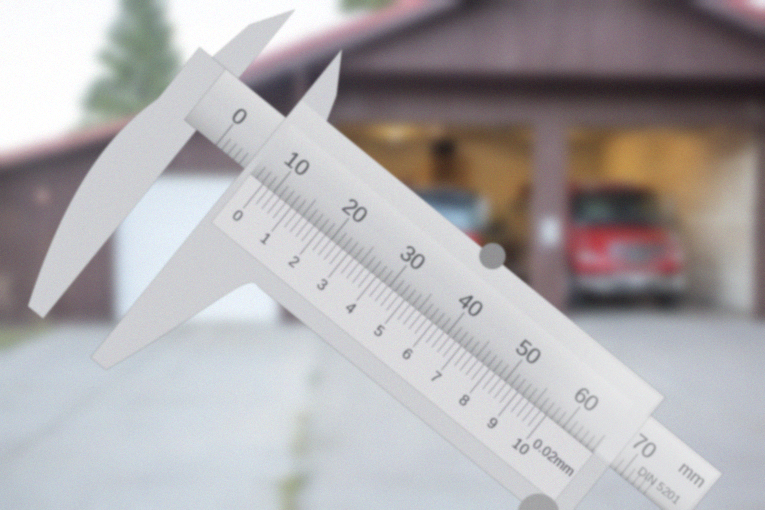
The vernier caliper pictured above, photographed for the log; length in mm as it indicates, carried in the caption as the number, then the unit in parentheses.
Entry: 8.2 (mm)
